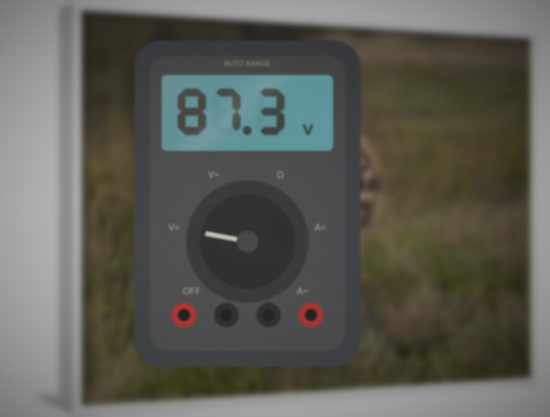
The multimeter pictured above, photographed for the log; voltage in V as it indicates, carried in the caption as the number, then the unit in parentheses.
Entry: 87.3 (V)
